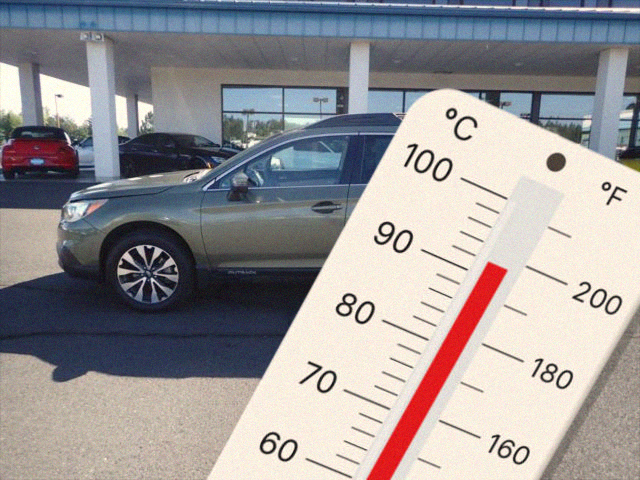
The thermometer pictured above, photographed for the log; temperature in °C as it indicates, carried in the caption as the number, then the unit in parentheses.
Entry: 92 (°C)
